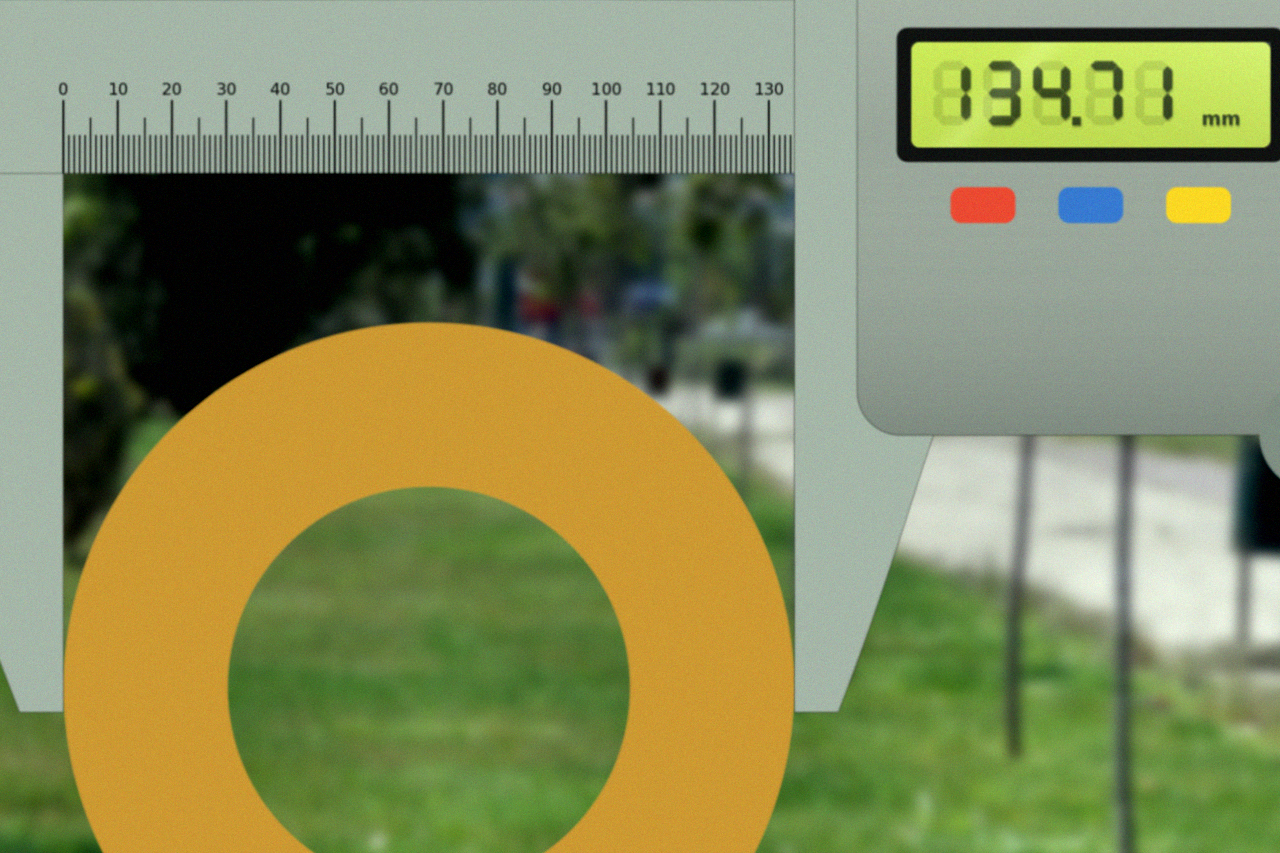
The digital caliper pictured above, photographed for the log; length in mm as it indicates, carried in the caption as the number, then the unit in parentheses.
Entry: 134.71 (mm)
